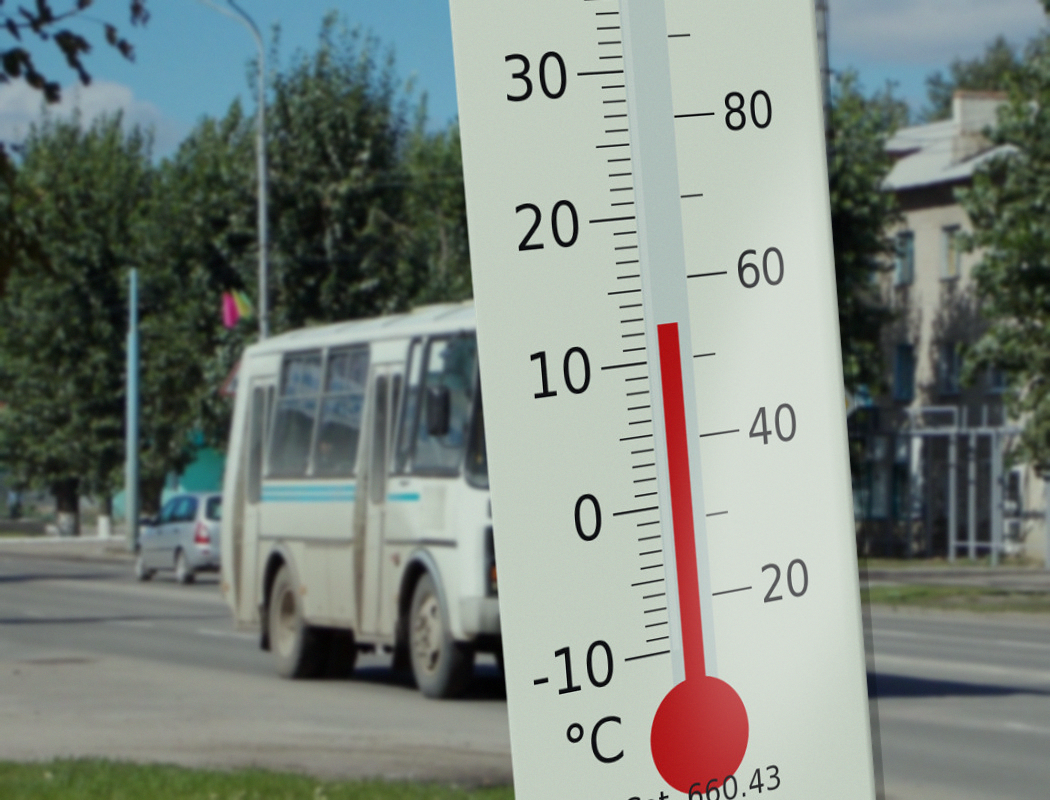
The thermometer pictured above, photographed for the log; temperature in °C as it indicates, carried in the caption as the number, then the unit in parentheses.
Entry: 12.5 (°C)
